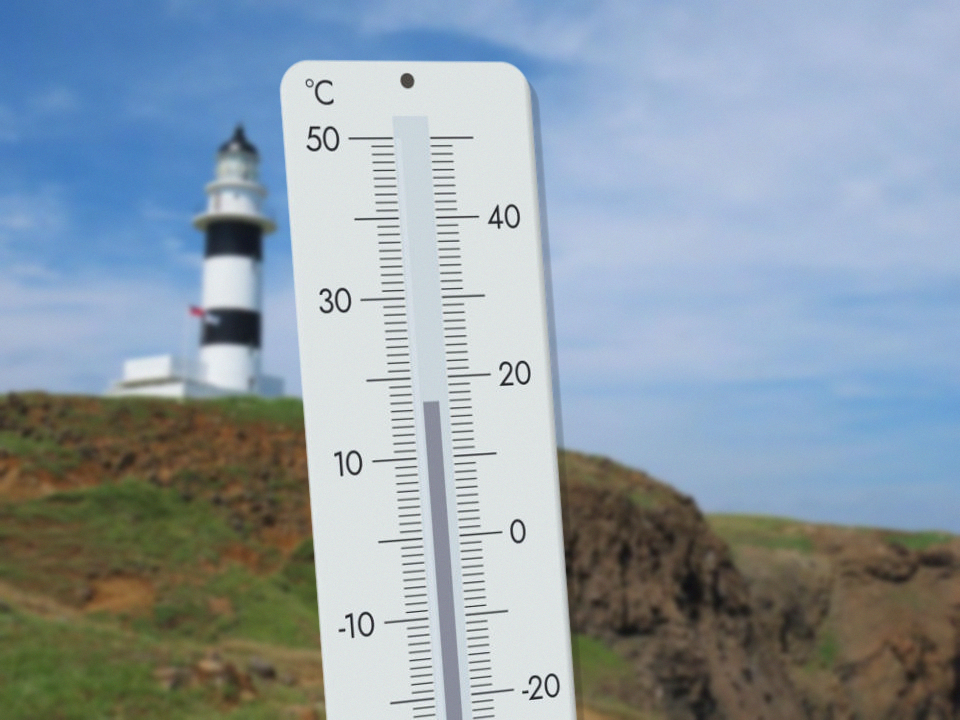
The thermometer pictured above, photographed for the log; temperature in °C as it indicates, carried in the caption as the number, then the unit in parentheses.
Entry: 17 (°C)
